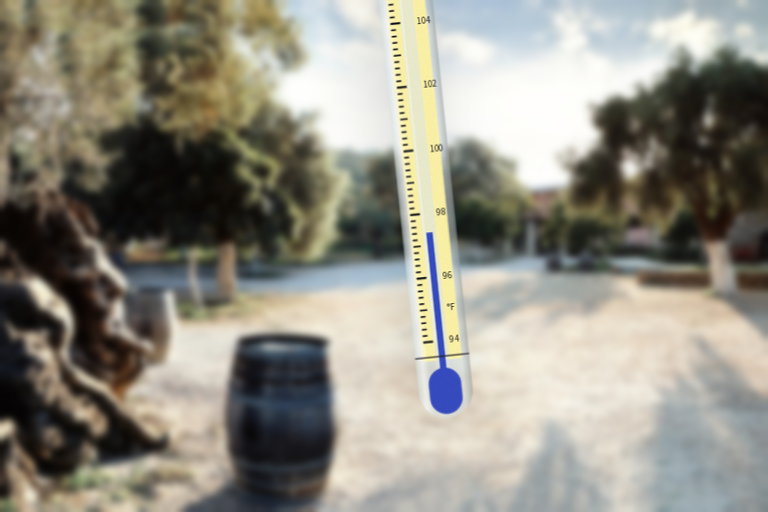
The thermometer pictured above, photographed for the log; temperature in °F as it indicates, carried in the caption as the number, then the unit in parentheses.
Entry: 97.4 (°F)
